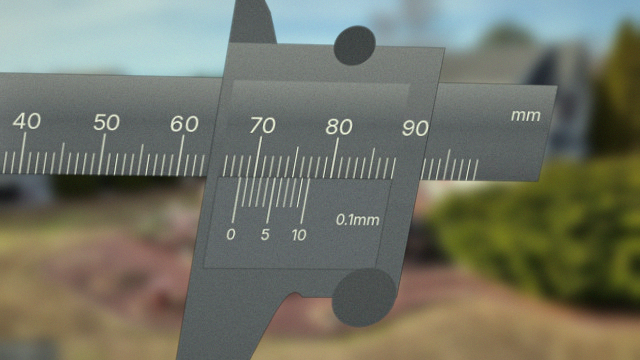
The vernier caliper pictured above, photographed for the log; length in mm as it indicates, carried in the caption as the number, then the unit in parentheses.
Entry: 68.2 (mm)
